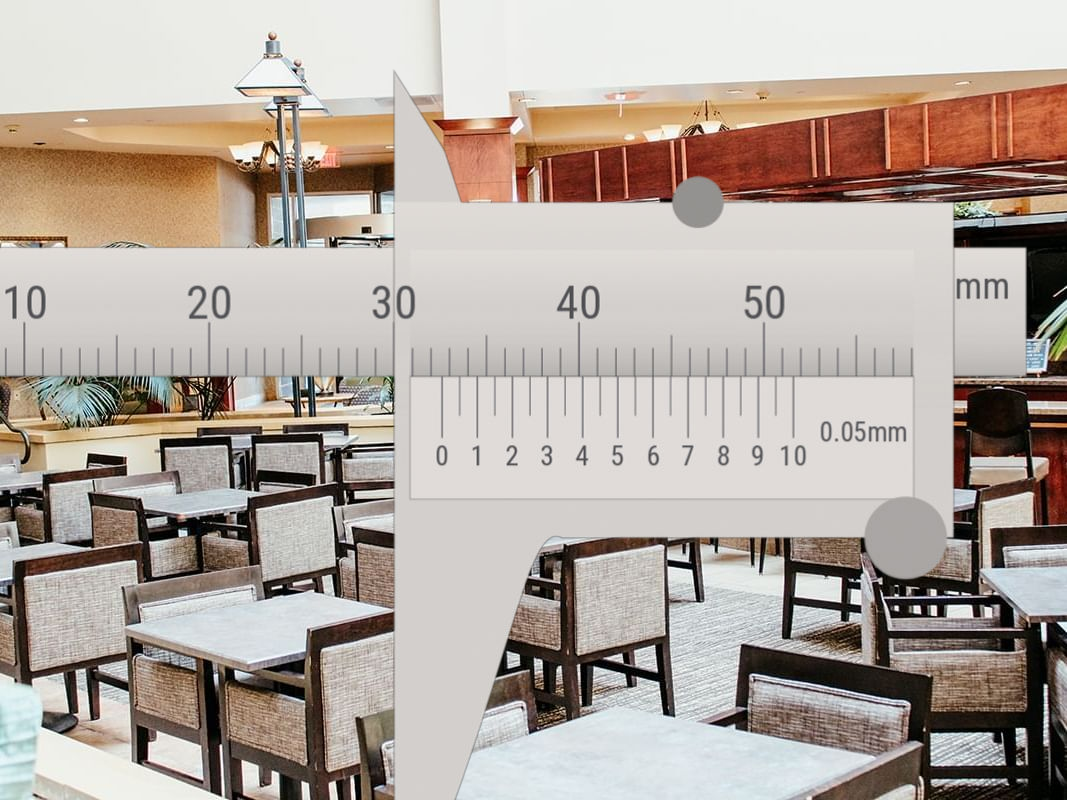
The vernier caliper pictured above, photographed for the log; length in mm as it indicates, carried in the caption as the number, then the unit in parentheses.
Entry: 32.6 (mm)
